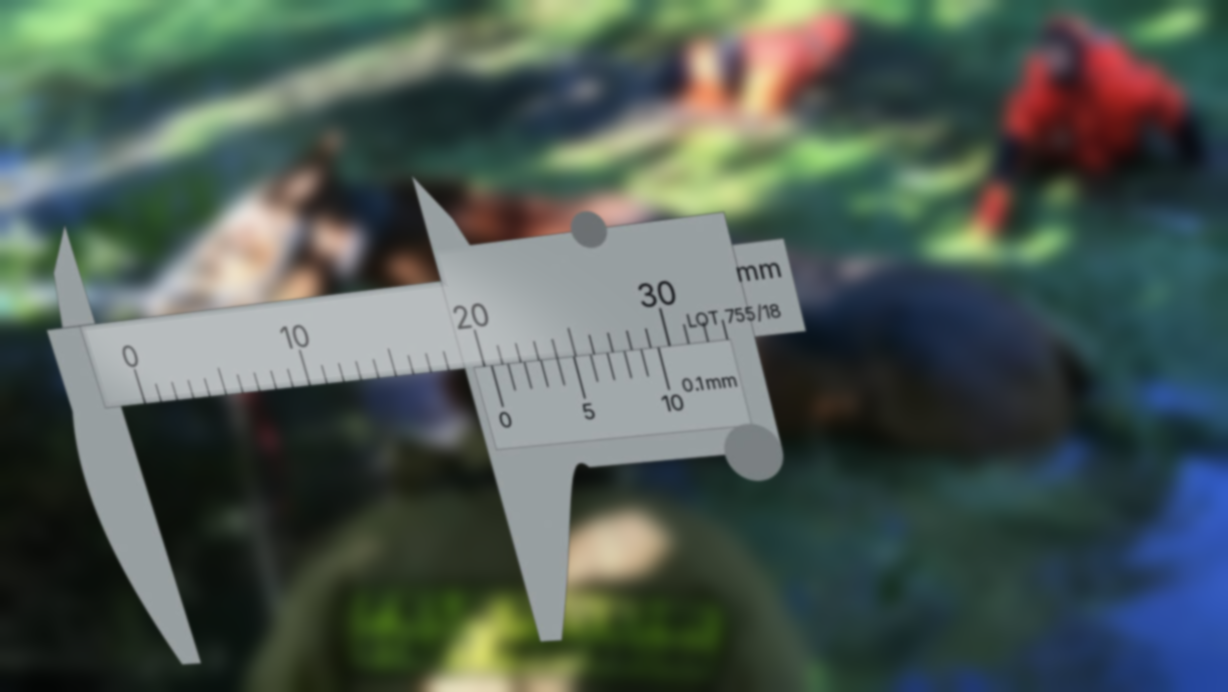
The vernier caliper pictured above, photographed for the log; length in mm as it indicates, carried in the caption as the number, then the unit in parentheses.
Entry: 20.4 (mm)
